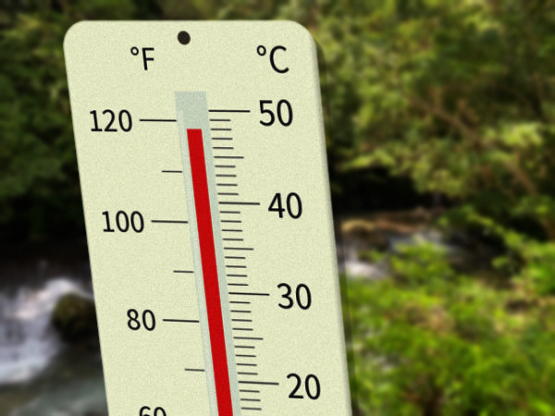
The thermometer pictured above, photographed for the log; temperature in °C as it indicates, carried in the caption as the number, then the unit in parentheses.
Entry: 48 (°C)
